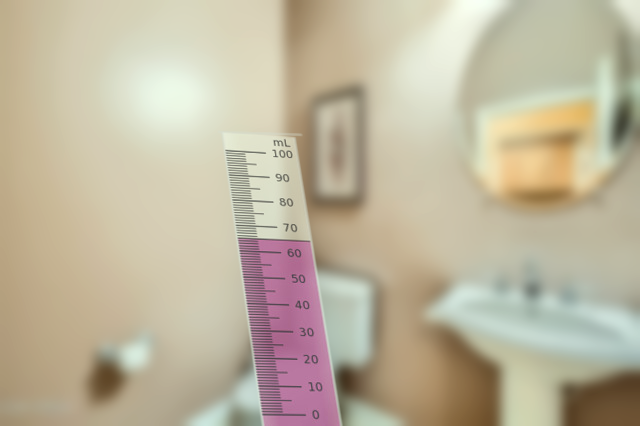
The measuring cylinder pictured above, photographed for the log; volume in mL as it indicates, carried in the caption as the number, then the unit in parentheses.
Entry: 65 (mL)
